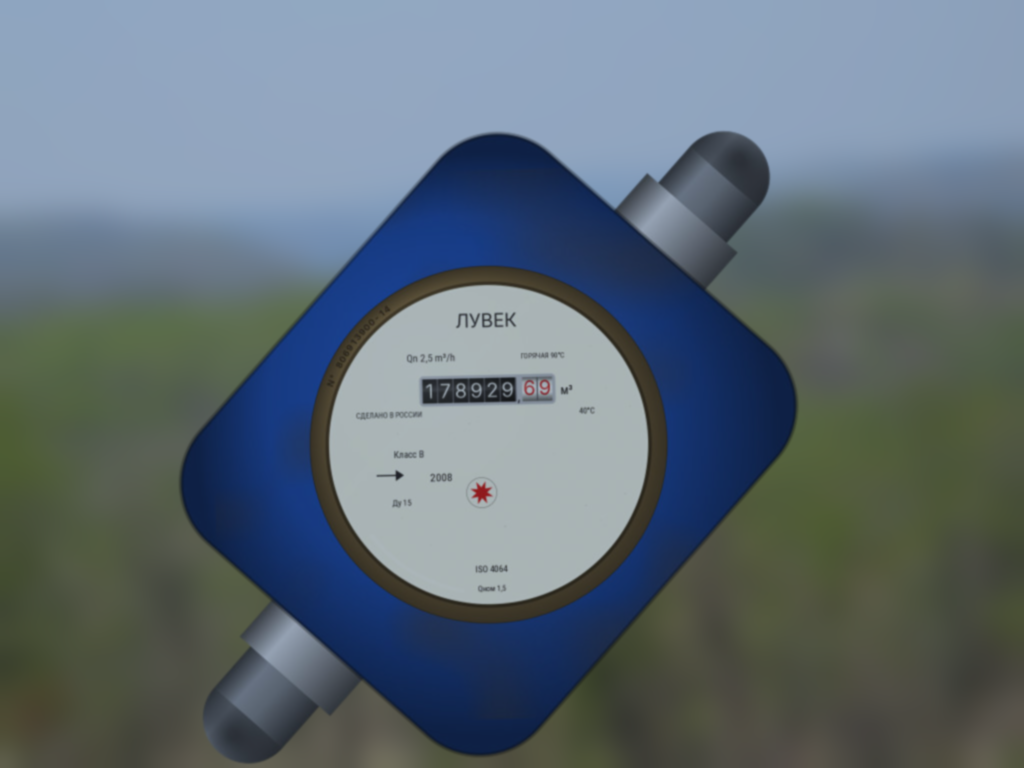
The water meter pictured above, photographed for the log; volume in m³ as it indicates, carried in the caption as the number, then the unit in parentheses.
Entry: 178929.69 (m³)
